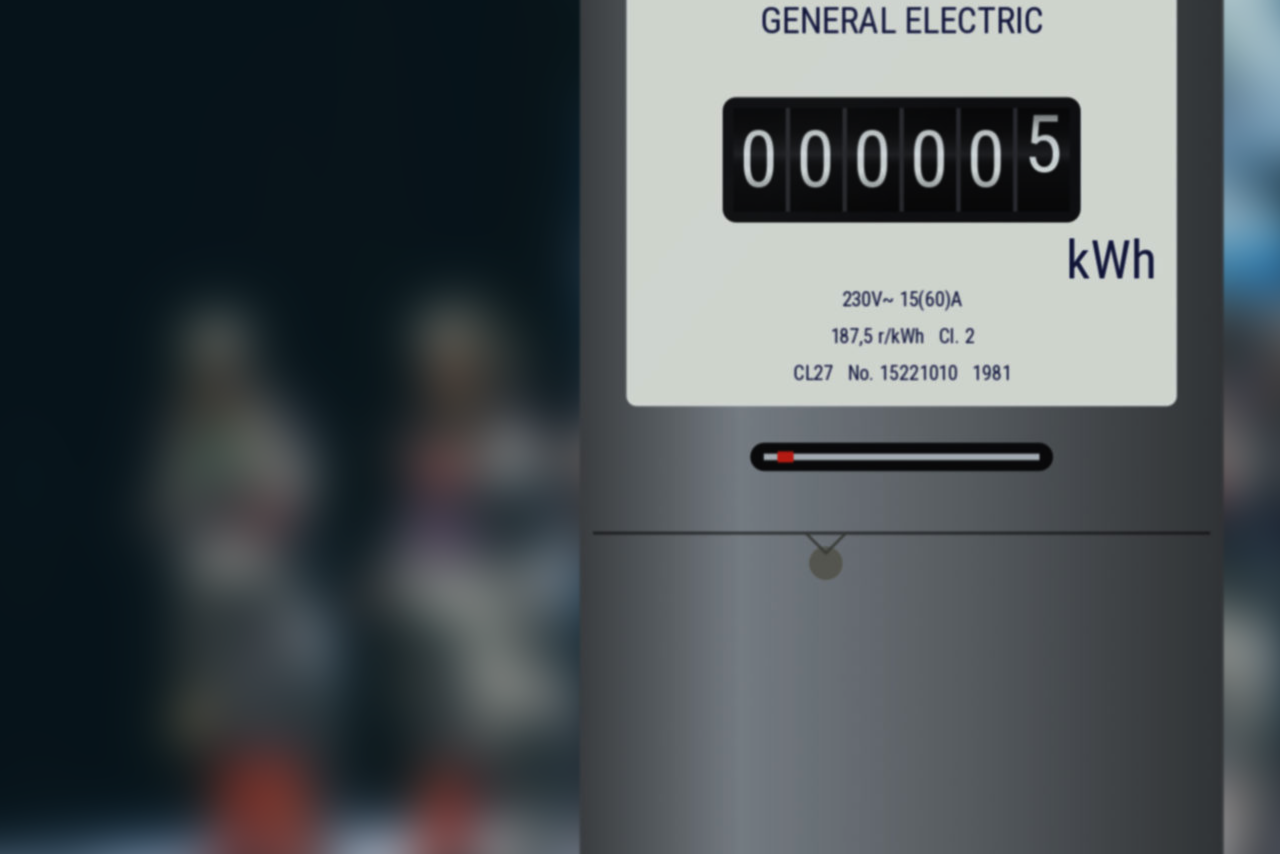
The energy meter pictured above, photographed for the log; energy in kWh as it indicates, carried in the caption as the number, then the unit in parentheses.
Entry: 5 (kWh)
